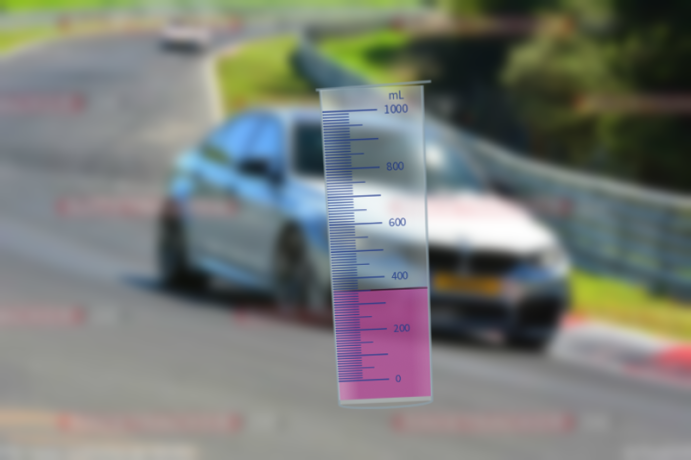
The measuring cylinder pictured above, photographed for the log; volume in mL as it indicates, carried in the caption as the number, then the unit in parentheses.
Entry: 350 (mL)
